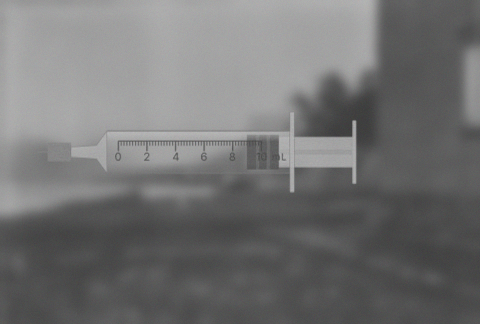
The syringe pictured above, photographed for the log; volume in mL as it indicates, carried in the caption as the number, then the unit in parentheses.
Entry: 9 (mL)
